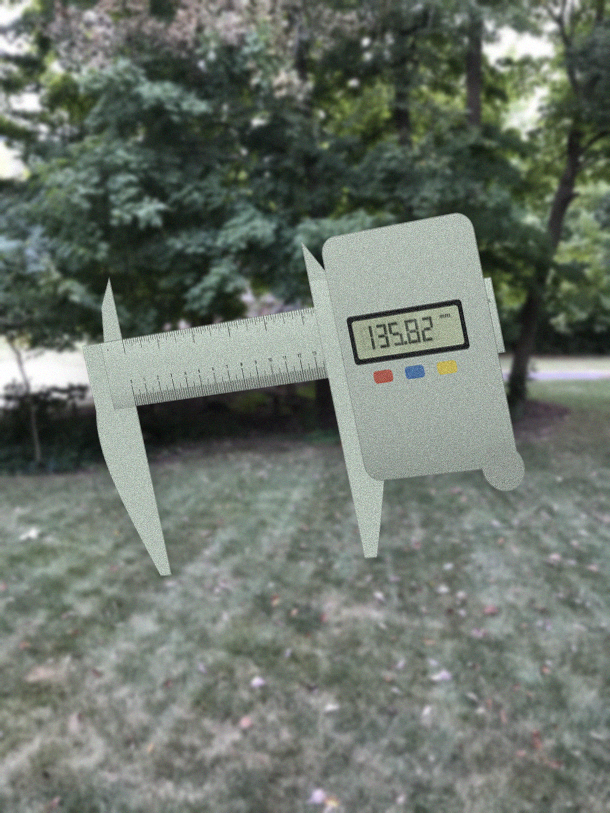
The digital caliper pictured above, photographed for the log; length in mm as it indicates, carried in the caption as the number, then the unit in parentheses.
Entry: 135.82 (mm)
